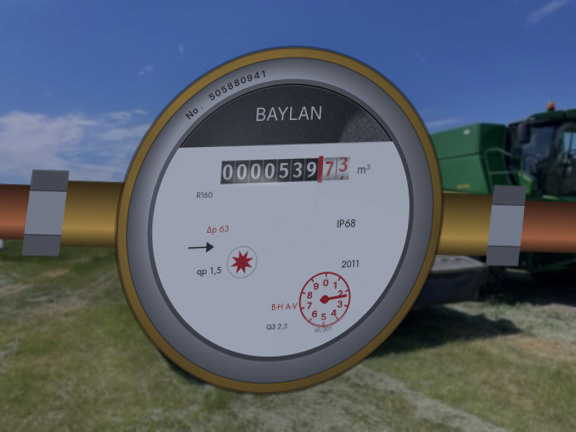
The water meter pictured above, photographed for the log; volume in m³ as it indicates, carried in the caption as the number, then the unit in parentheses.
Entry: 539.732 (m³)
